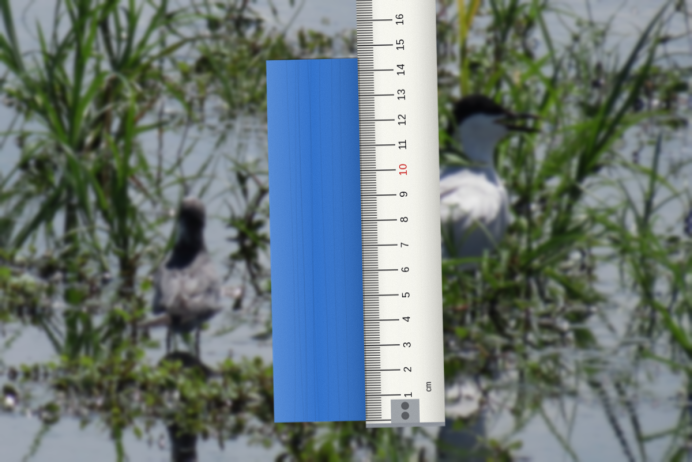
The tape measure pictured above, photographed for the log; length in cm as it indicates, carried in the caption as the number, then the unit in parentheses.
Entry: 14.5 (cm)
